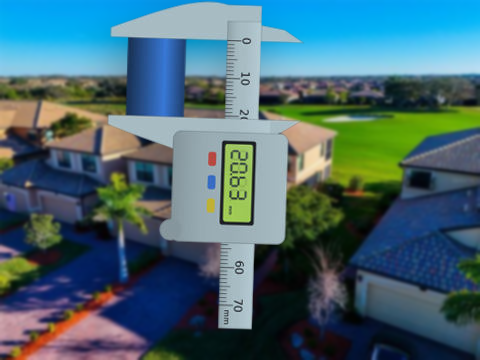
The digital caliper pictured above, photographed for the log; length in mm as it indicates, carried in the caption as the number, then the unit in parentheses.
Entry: 20.63 (mm)
